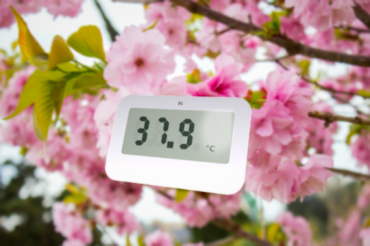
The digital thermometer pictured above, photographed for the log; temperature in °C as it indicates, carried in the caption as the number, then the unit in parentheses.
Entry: 37.9 (°C)
